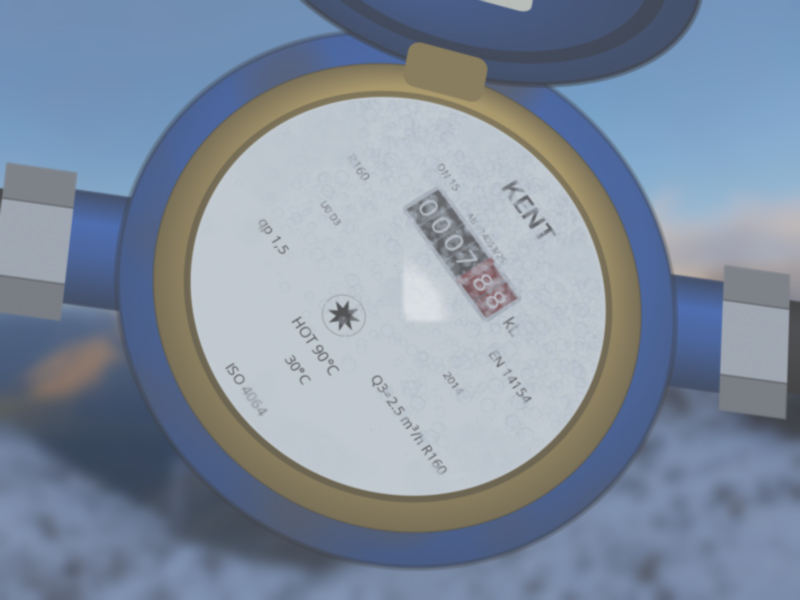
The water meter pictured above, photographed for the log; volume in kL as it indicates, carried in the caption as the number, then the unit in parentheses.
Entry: 7.88 (kL)
